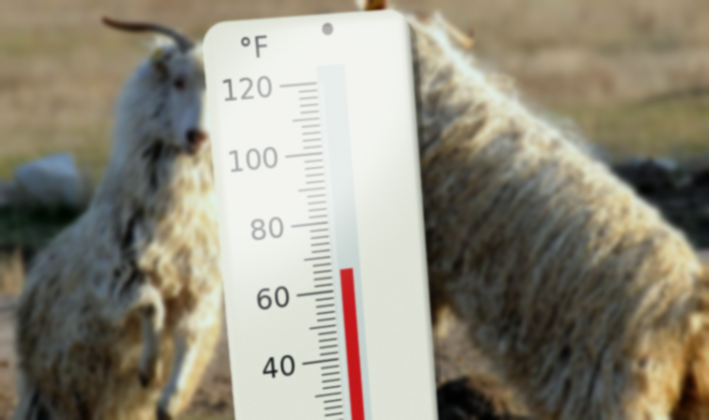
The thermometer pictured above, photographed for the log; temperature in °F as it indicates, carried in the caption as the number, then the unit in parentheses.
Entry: 66 (°F)
